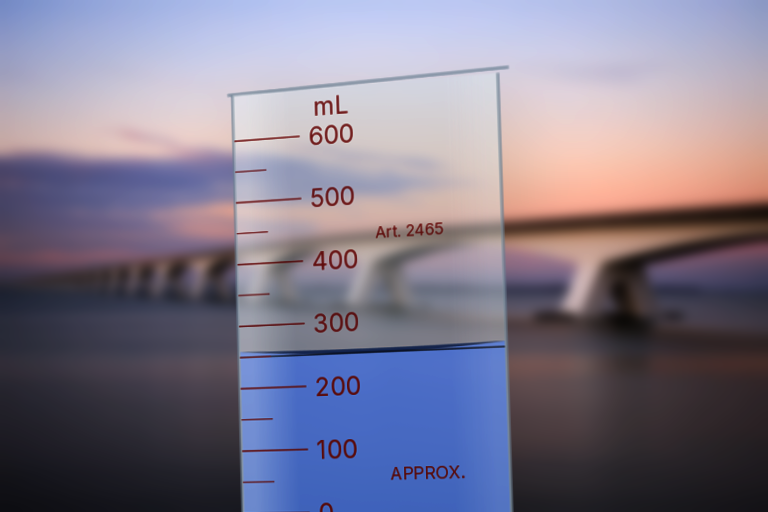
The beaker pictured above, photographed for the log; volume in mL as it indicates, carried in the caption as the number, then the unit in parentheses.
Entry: 250 (mL)
